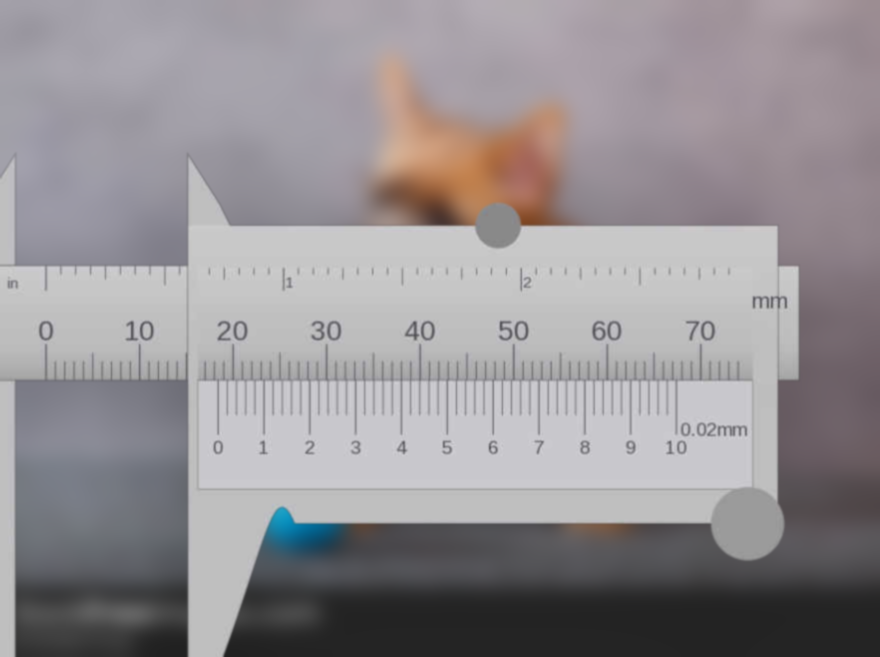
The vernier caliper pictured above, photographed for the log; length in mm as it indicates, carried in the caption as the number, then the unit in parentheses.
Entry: 18.4 (mm)
